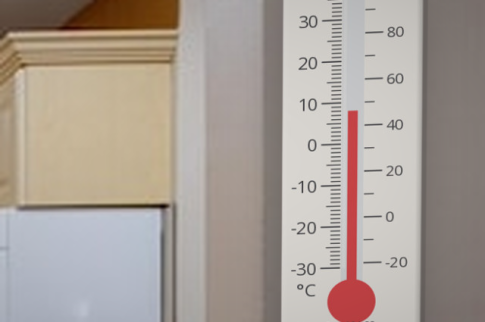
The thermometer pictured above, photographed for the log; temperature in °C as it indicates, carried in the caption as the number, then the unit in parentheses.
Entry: 8 (°C)
